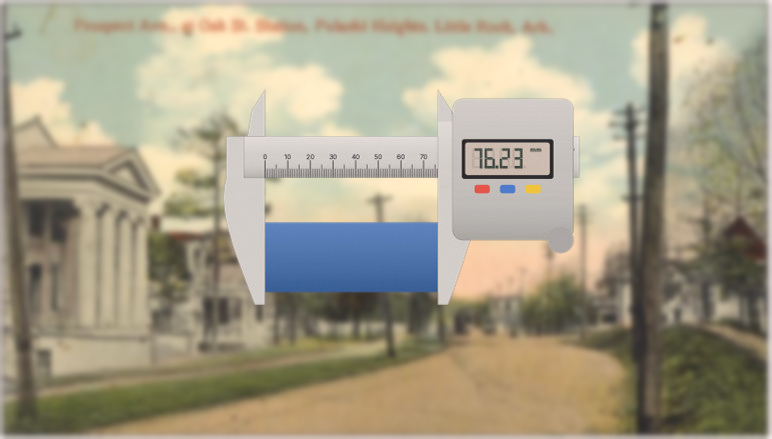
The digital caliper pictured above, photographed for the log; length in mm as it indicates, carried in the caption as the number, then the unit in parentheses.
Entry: 76.23 (mm)
